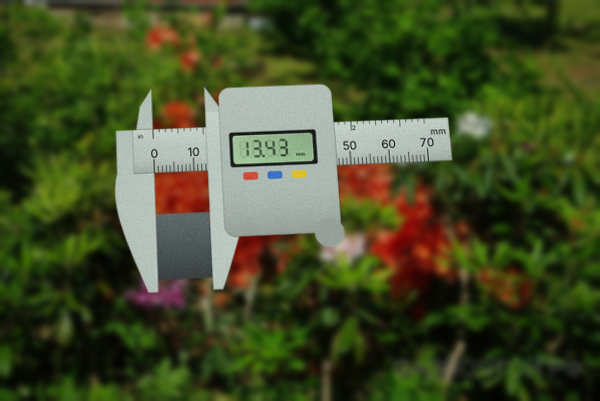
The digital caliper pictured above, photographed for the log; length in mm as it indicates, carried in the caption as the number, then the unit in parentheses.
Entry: 13.43 (mm)
